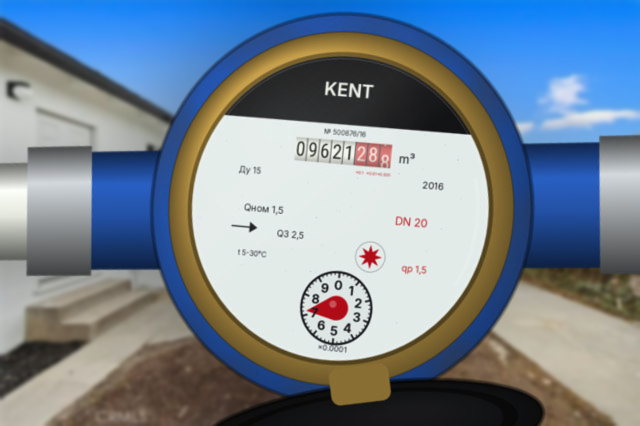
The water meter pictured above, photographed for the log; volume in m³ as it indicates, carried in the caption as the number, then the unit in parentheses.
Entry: 9621.2877 (m³)
